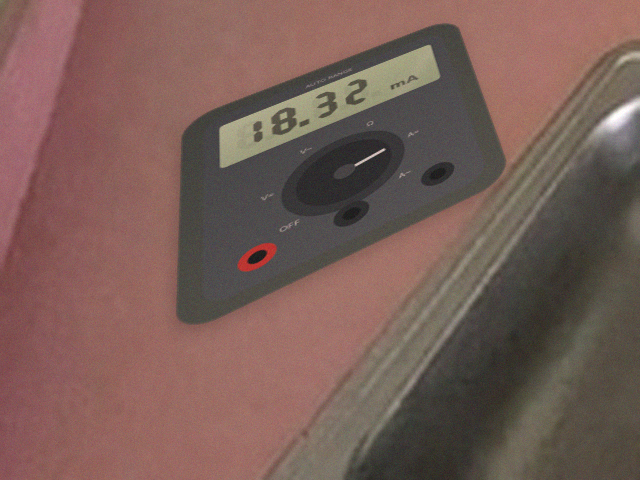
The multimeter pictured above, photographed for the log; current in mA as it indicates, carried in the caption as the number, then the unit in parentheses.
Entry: 18.32 (mA)
